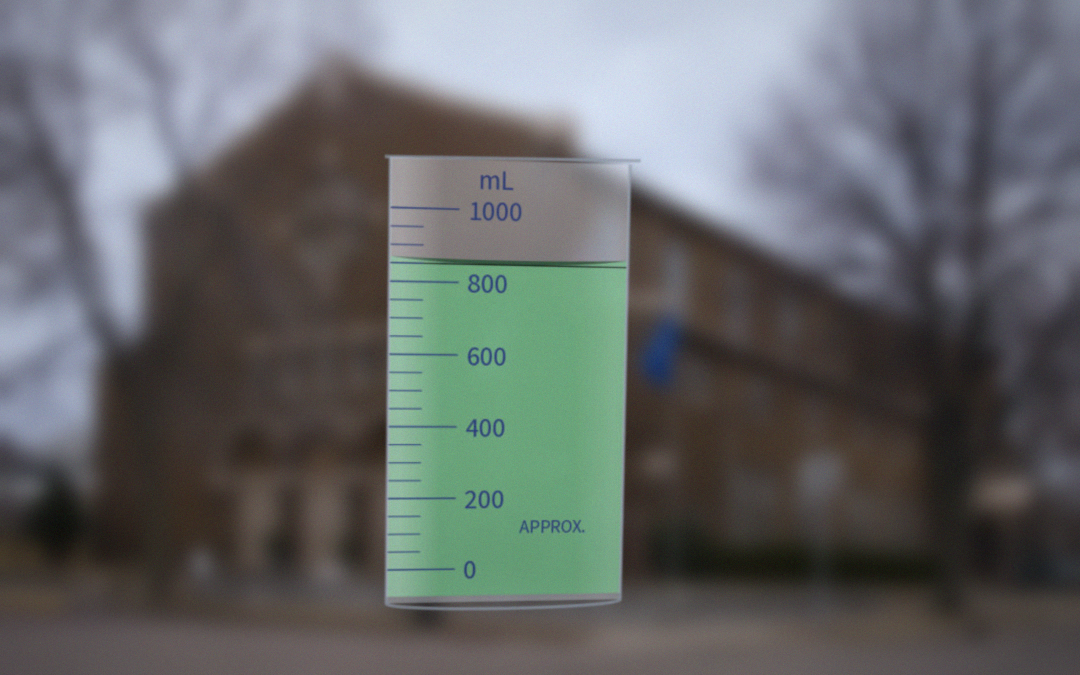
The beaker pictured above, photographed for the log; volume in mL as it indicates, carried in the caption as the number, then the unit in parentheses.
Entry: 850 (mL)
